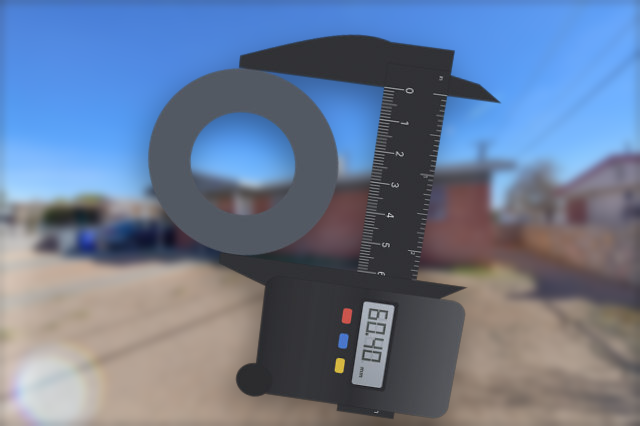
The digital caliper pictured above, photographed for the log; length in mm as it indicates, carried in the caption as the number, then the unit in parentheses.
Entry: 60.40 (mm)
